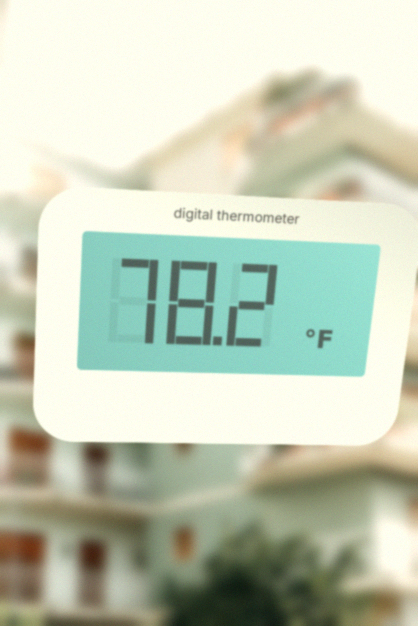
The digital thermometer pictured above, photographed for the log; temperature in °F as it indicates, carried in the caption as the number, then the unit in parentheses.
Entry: 78.2 (°F)
